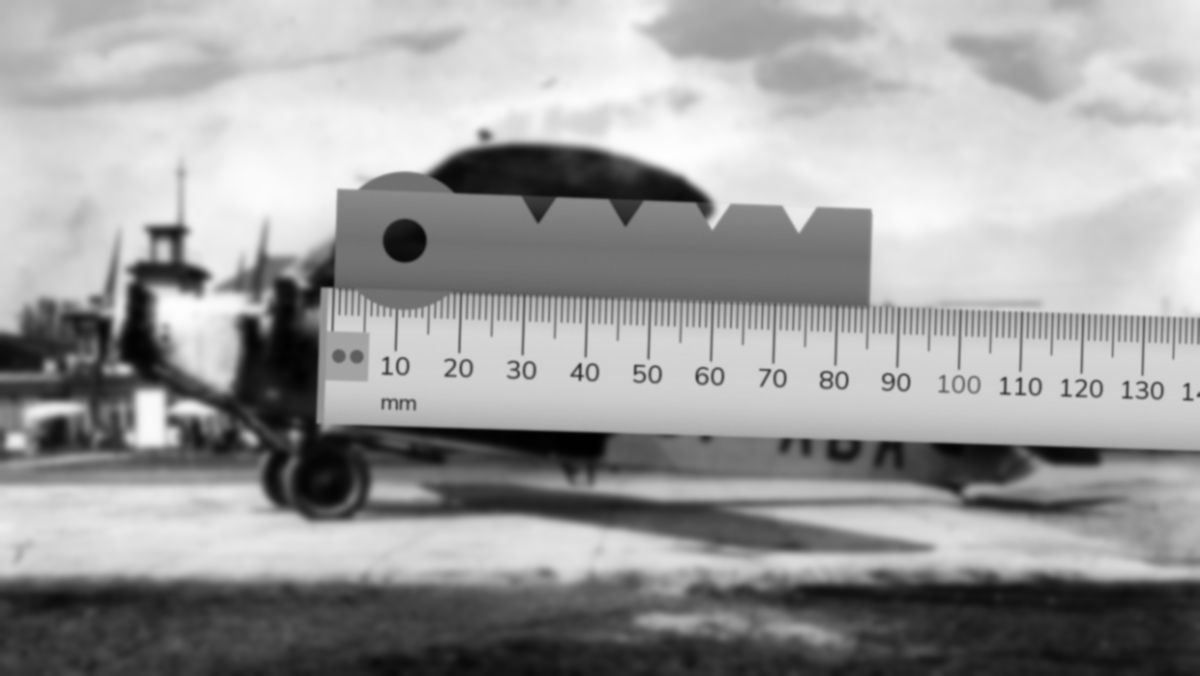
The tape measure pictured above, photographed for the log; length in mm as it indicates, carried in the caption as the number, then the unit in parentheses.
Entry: 85 (mm)
